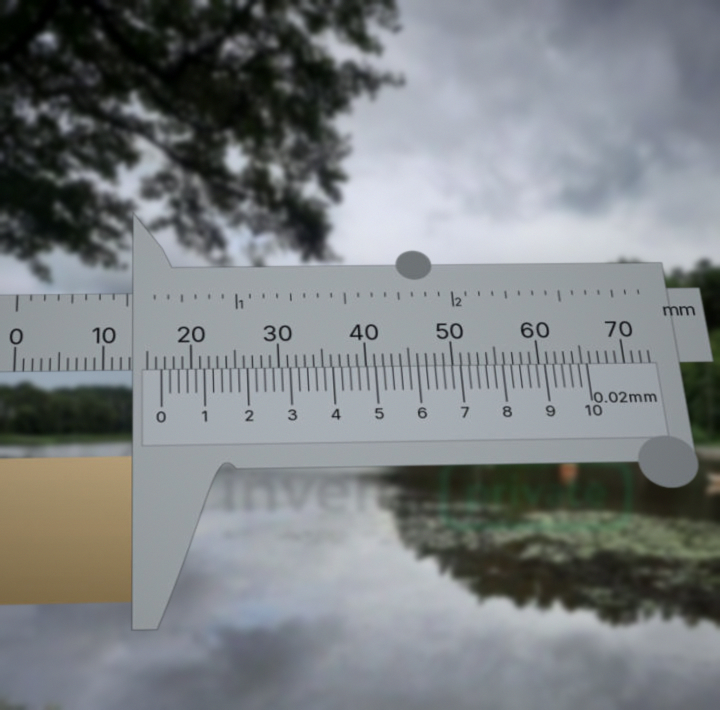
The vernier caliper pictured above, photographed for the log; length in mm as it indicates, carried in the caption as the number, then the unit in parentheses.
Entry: 16.6 (mm)
